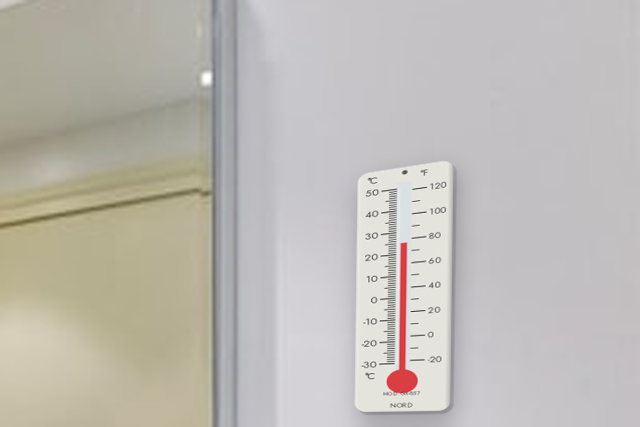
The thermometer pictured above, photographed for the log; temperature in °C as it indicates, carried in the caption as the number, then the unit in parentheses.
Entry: 25 (°C)
